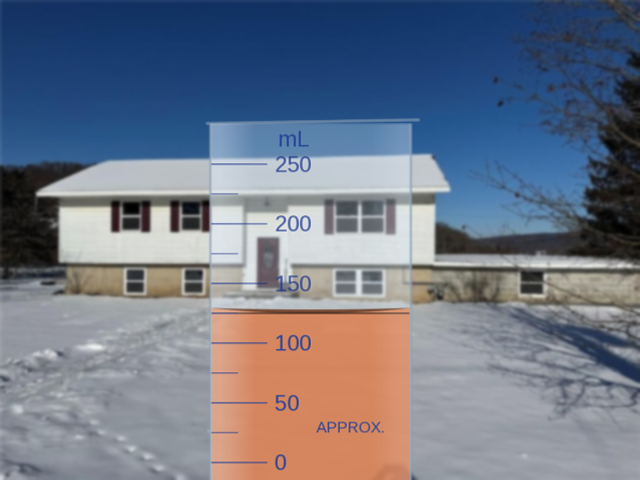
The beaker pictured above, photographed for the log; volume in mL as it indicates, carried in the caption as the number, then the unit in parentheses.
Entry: 125 (mL)
